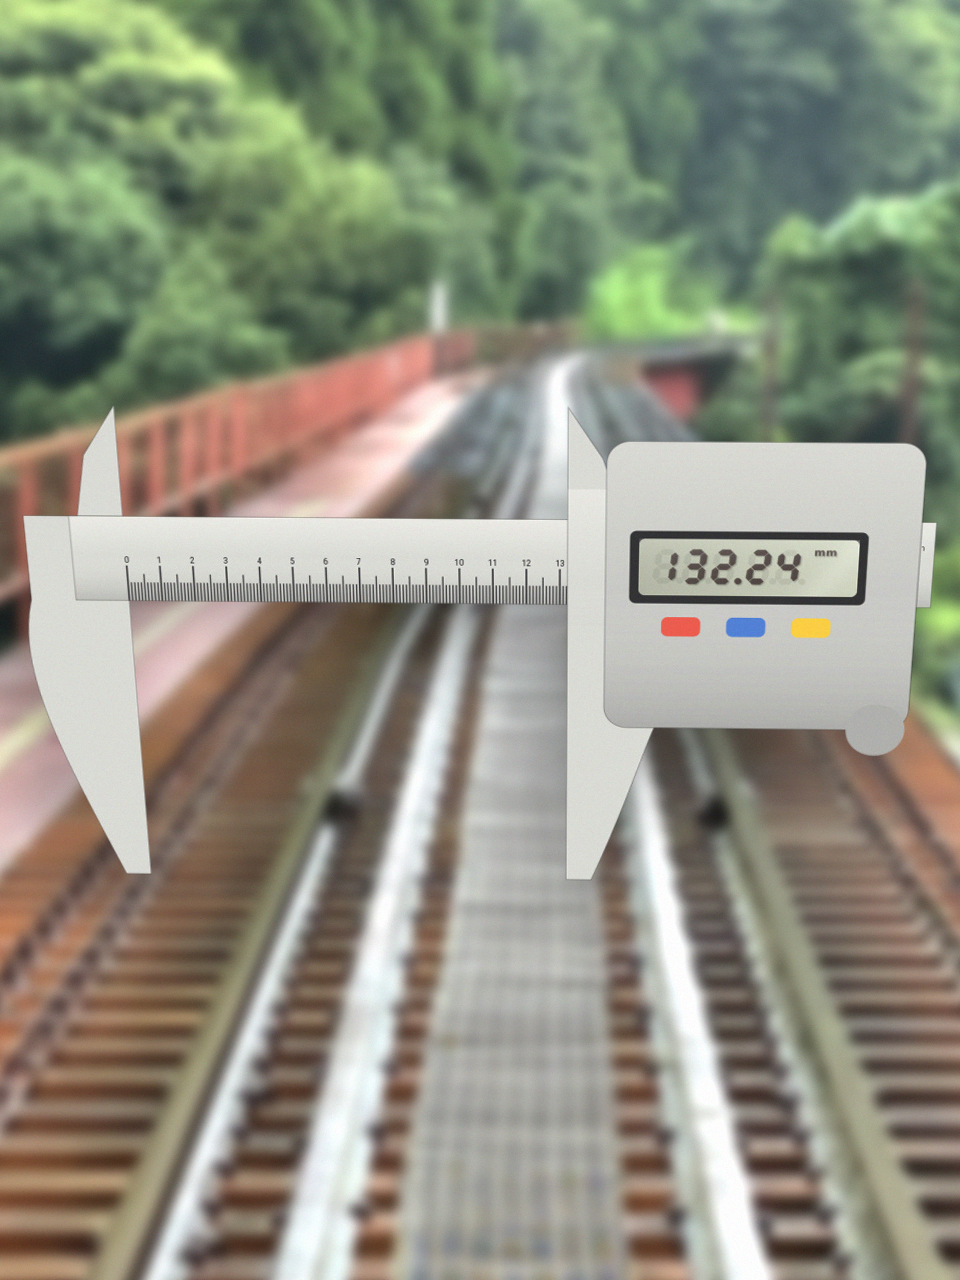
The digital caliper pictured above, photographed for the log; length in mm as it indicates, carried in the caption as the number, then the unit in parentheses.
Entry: 132.24 (mm)
